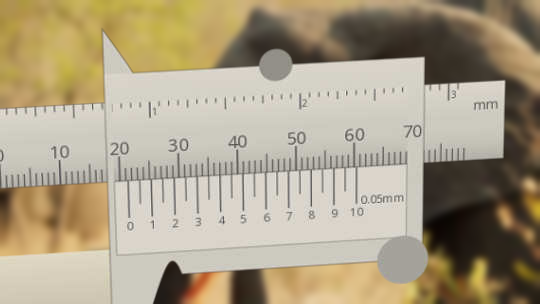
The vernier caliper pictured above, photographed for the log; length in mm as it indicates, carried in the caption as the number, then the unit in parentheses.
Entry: 21.4 (mm)
